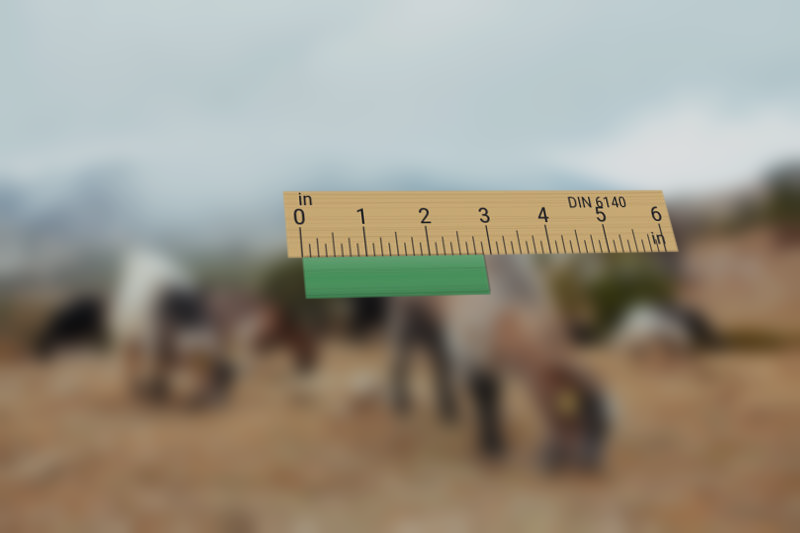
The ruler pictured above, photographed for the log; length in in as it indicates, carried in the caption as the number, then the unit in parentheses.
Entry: 2.875 (in)
